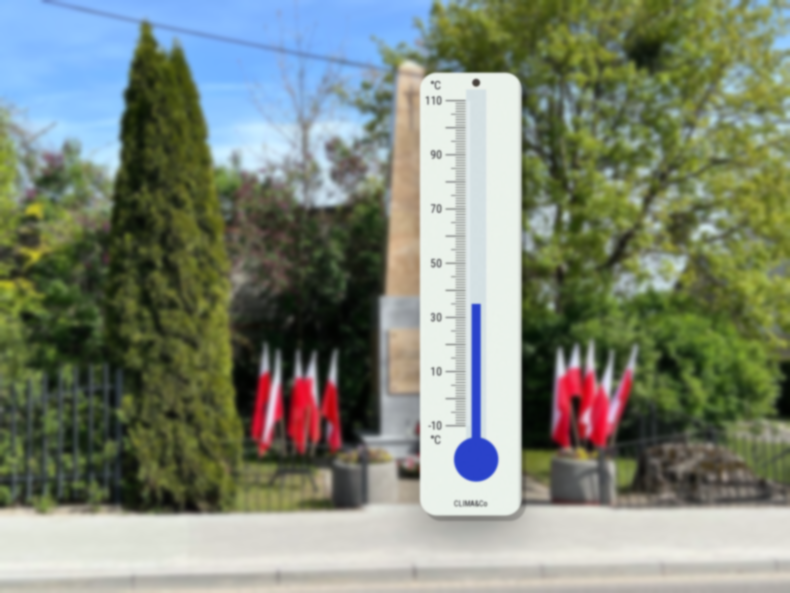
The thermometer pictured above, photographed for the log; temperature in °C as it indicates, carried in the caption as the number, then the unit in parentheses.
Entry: 35 (°C)
